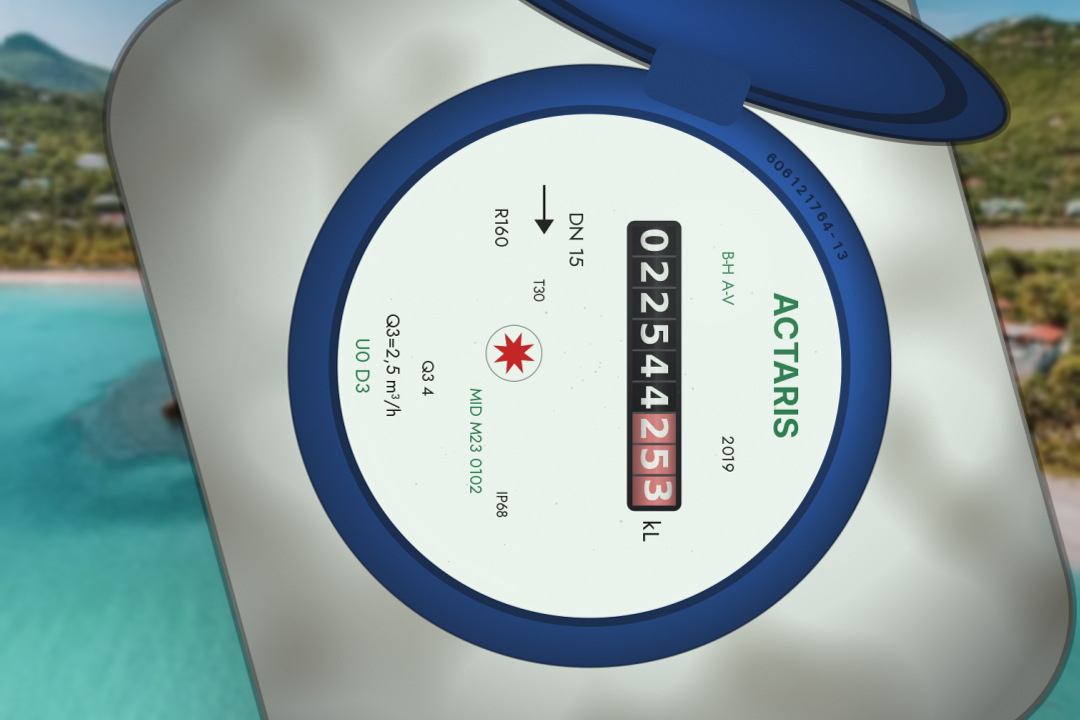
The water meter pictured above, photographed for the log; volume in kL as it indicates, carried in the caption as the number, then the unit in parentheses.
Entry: 22544.253 (kL)
